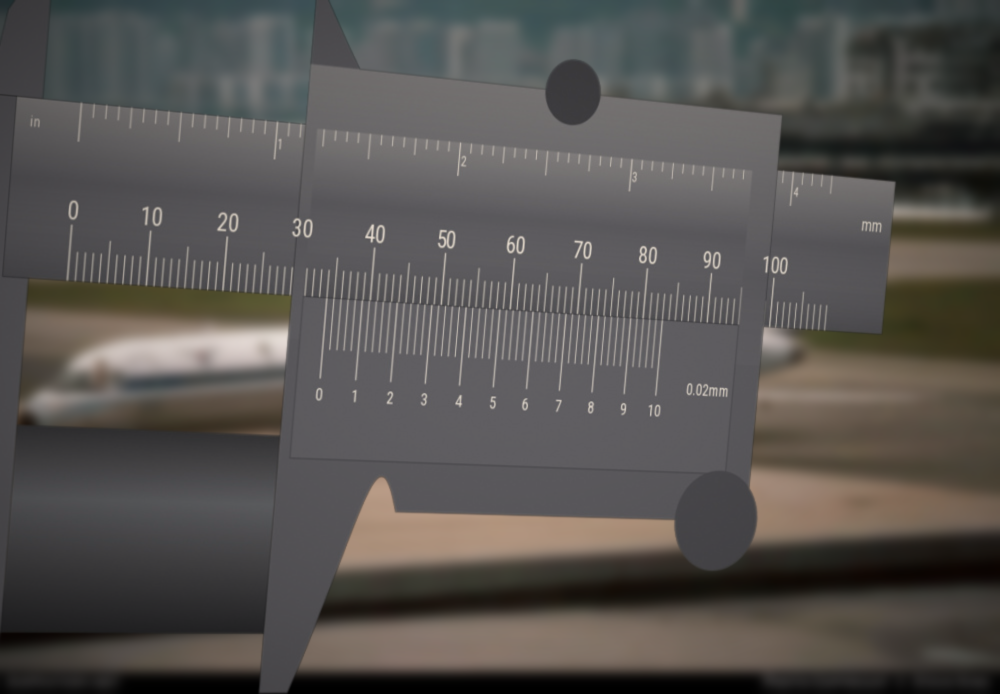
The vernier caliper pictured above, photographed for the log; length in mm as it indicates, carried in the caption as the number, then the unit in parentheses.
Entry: 34.0 (mm)
